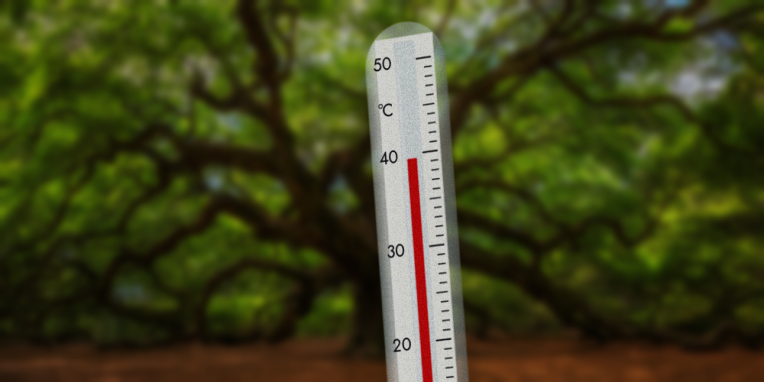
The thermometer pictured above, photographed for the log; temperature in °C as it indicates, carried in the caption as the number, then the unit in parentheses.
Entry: 39.5 (°C)
